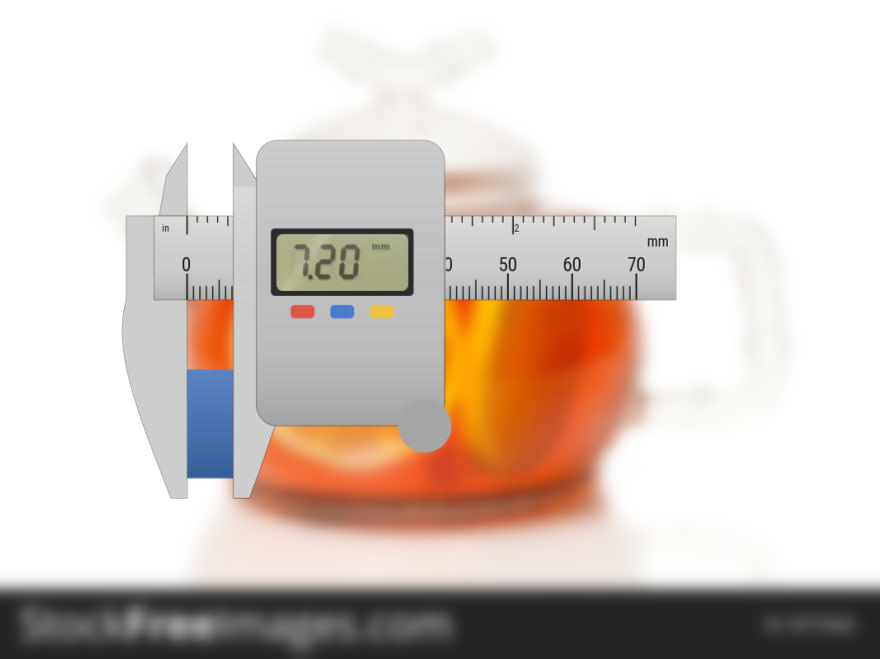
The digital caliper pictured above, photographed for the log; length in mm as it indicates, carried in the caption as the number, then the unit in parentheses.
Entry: 7.20 (mm)
